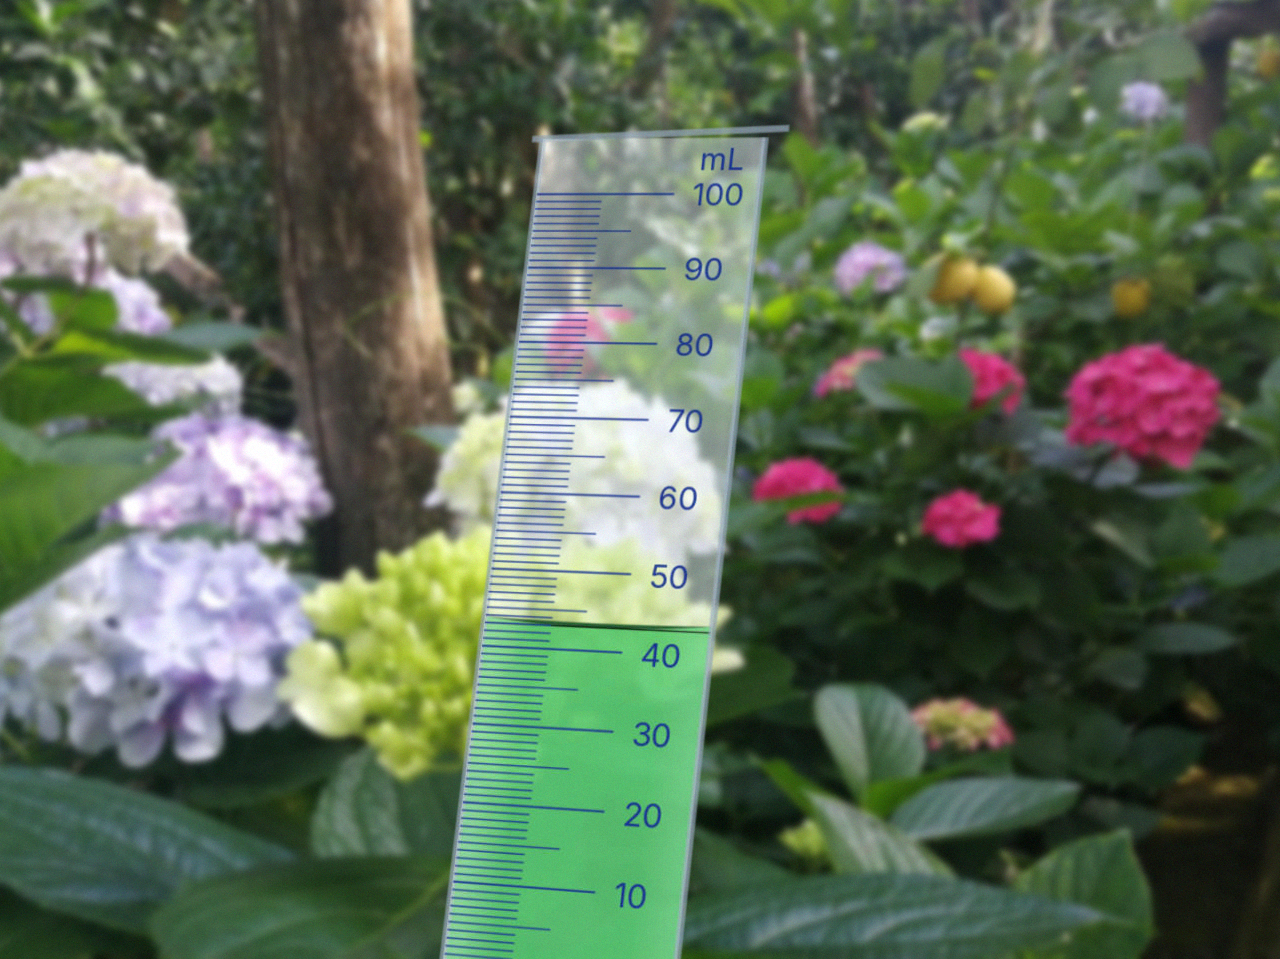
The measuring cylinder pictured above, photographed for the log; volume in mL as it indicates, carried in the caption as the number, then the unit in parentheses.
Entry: 43 (mL)
